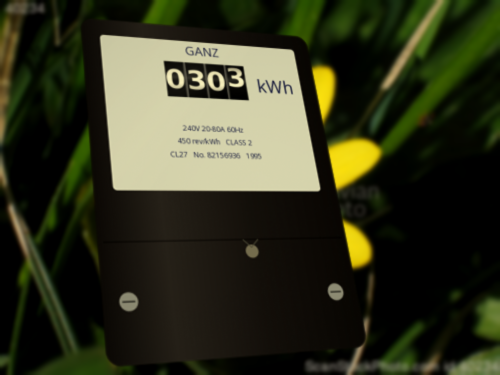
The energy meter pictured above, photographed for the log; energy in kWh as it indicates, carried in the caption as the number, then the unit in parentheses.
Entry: 303 (kWh)
